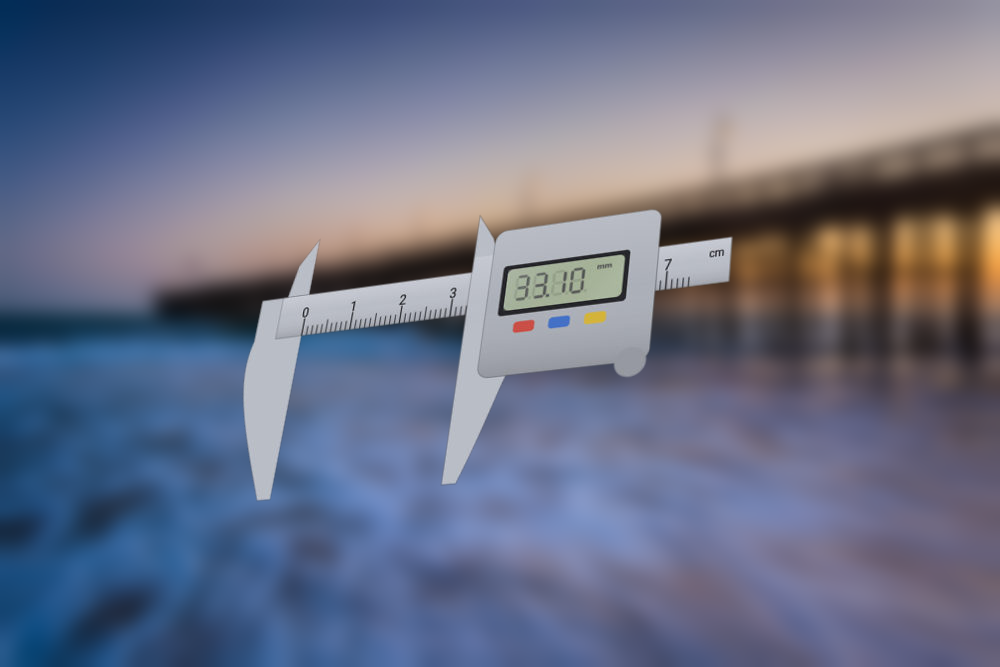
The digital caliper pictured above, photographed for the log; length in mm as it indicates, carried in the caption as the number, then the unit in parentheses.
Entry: 33.10 (mm)
